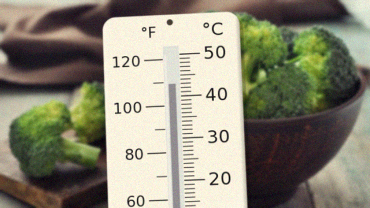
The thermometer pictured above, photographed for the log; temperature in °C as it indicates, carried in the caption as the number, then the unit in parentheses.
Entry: 43 (°C)
